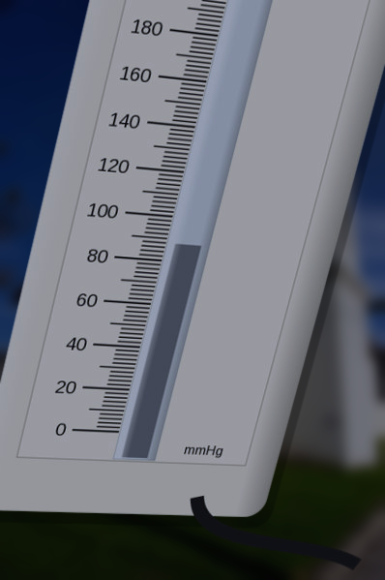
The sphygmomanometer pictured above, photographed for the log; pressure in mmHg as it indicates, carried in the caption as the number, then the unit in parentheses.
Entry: 88 (mmHg)
